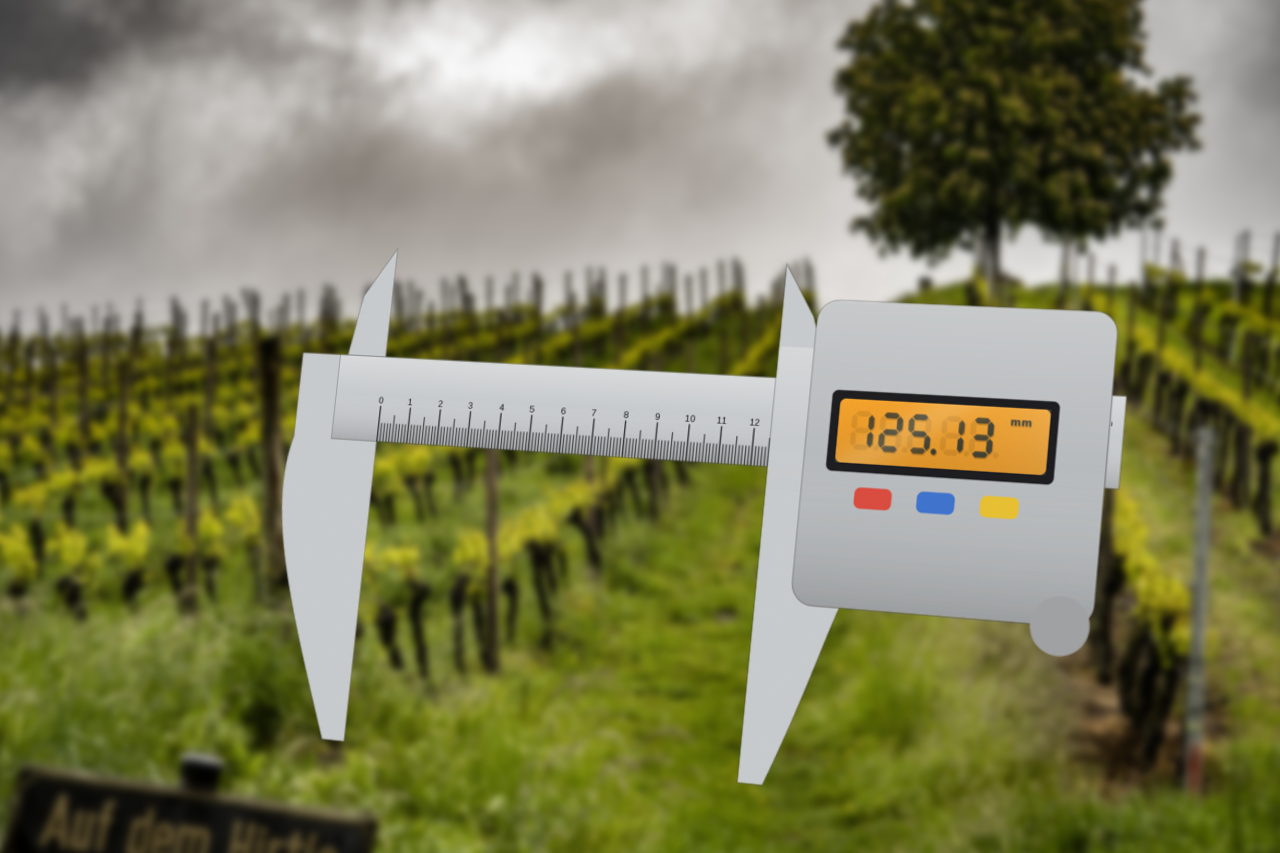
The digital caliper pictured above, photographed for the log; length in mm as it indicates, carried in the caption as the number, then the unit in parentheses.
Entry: 125.13 (mm)
